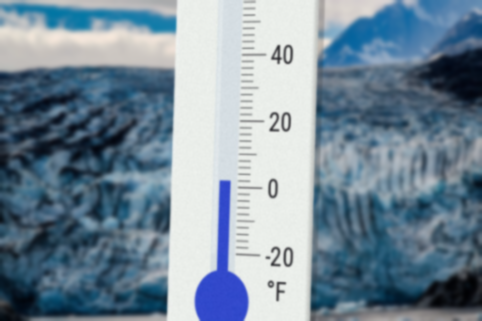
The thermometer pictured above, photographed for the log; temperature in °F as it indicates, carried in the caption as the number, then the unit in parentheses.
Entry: 2 (°F)
